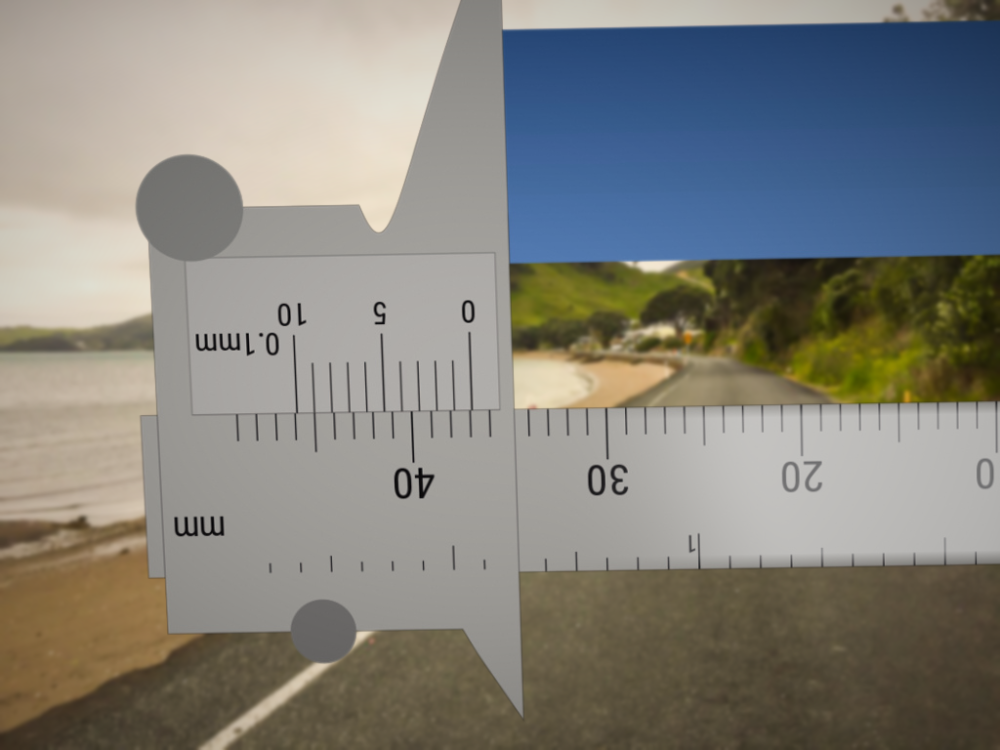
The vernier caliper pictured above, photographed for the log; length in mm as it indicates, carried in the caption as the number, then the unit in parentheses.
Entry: 36.9 (mm)
